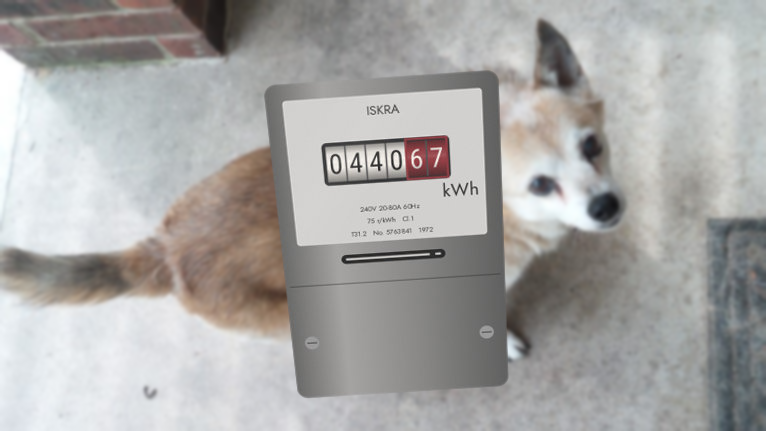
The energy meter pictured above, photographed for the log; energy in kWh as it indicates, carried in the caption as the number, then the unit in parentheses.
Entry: 440.67 (kWh)
